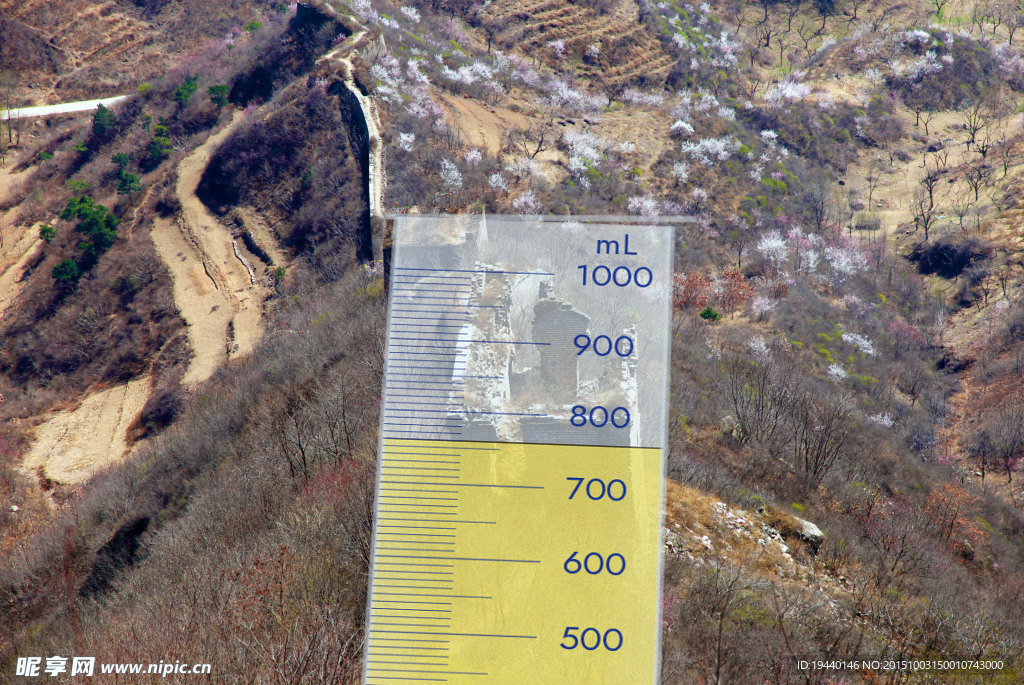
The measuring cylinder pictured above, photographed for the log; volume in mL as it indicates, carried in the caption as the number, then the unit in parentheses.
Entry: 760 (mL)
